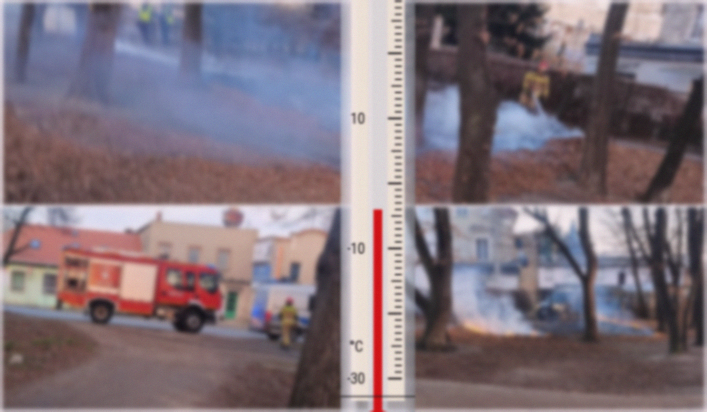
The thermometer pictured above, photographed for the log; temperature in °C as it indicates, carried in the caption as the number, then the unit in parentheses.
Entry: -4 (°C)
